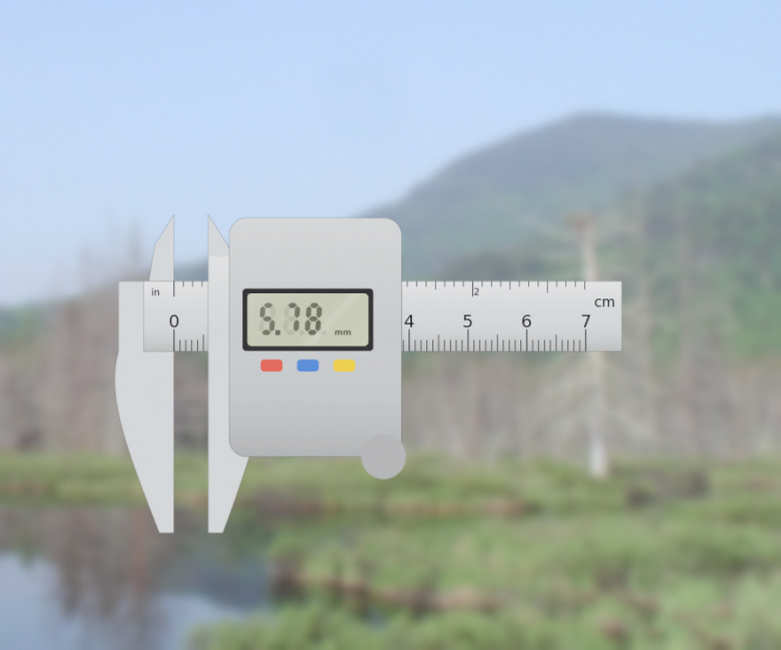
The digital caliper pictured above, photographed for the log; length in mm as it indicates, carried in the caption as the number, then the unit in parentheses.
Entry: 5.78 (mm)
